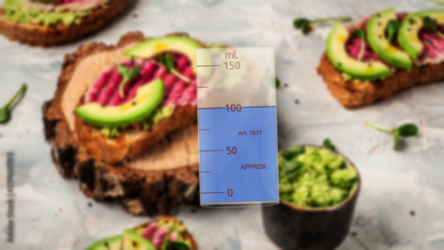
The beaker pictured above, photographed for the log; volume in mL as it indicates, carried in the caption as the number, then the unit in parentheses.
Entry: 100 (mL)
